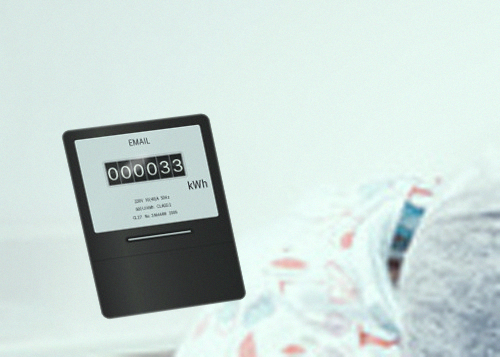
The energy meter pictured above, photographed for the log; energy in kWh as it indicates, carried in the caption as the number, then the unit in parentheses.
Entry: 33 (kWh)
